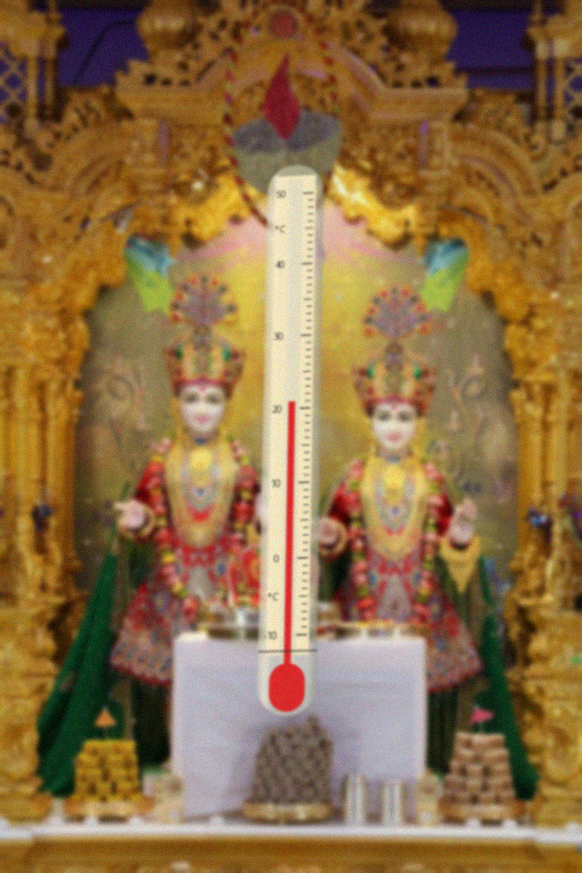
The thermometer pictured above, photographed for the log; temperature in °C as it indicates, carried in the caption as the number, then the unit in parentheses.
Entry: 21 (°C)
